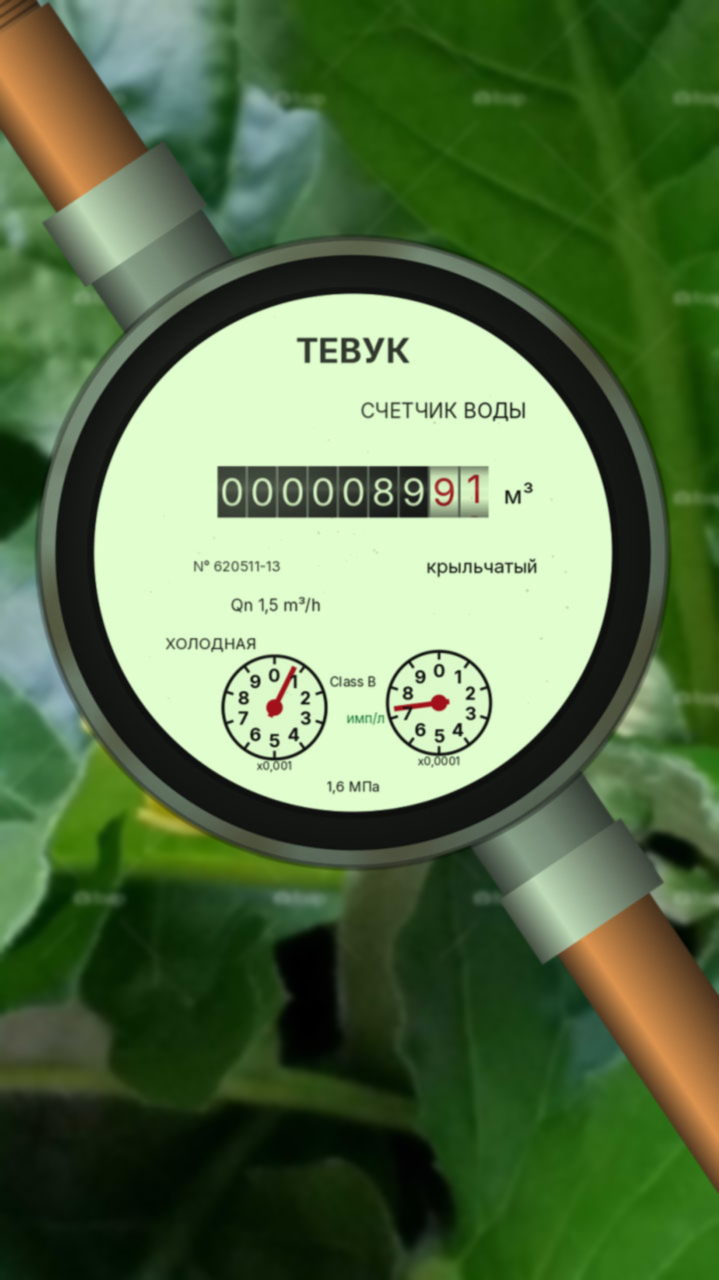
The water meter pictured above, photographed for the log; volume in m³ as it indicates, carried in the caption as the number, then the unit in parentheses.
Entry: 89.9107 (m³)
